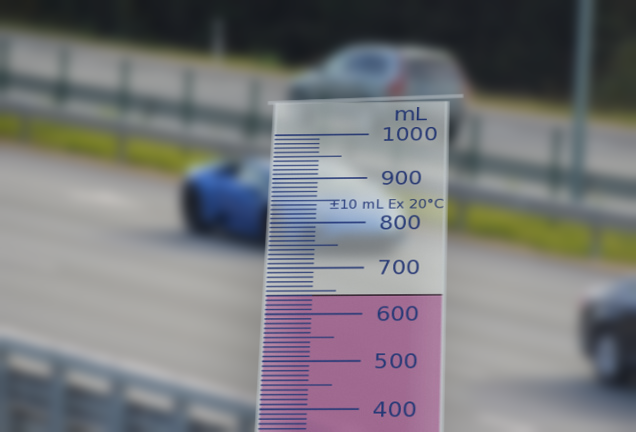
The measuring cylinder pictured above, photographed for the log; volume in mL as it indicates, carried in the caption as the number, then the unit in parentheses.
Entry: 640 (mL)
